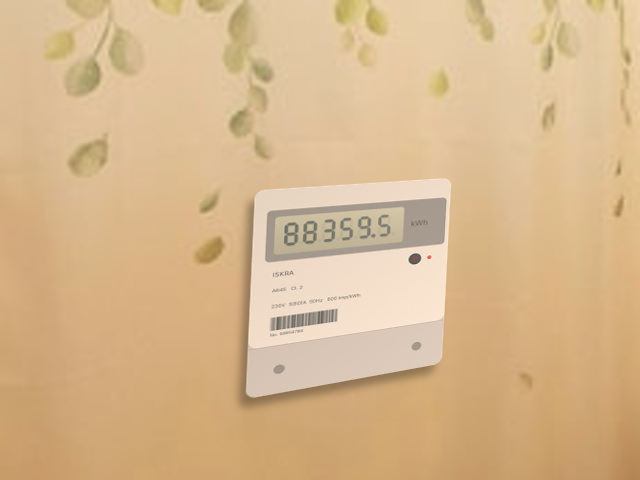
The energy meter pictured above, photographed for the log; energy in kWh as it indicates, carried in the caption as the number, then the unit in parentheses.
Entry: 88359.5 (kWh)
